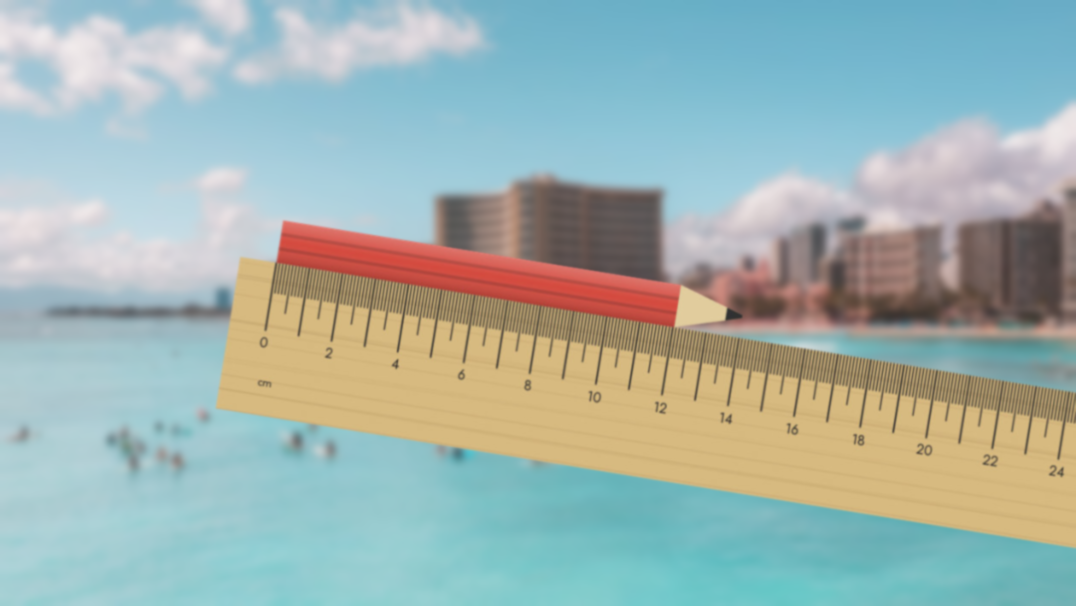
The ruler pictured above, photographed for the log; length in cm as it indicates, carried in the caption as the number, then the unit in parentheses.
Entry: 14 (cm)
